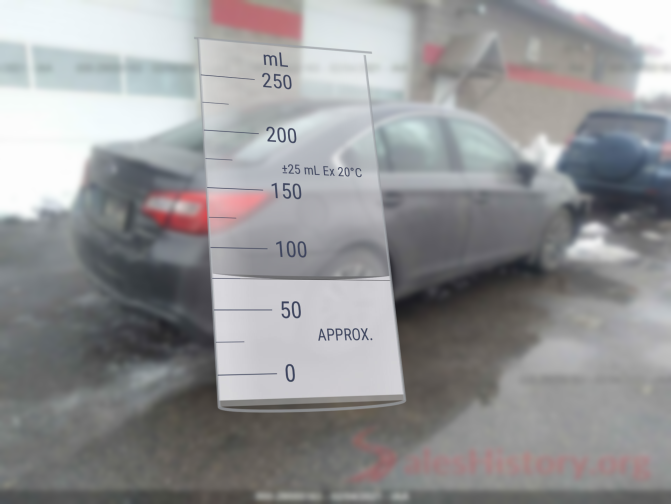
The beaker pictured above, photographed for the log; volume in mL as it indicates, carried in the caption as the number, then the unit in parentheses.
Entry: 75 (mL)
